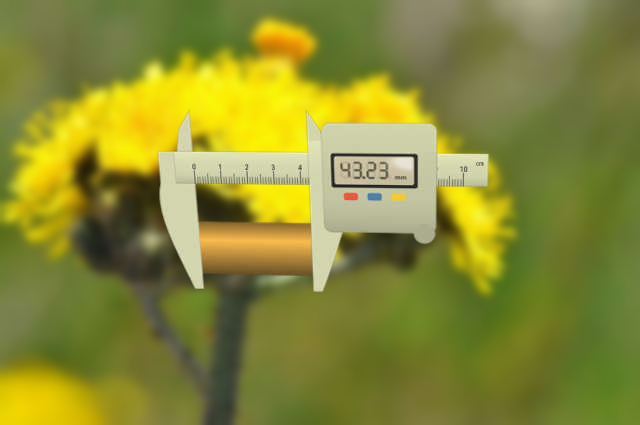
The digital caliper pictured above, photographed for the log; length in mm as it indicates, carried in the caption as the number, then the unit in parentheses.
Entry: 43.23 (mm)
